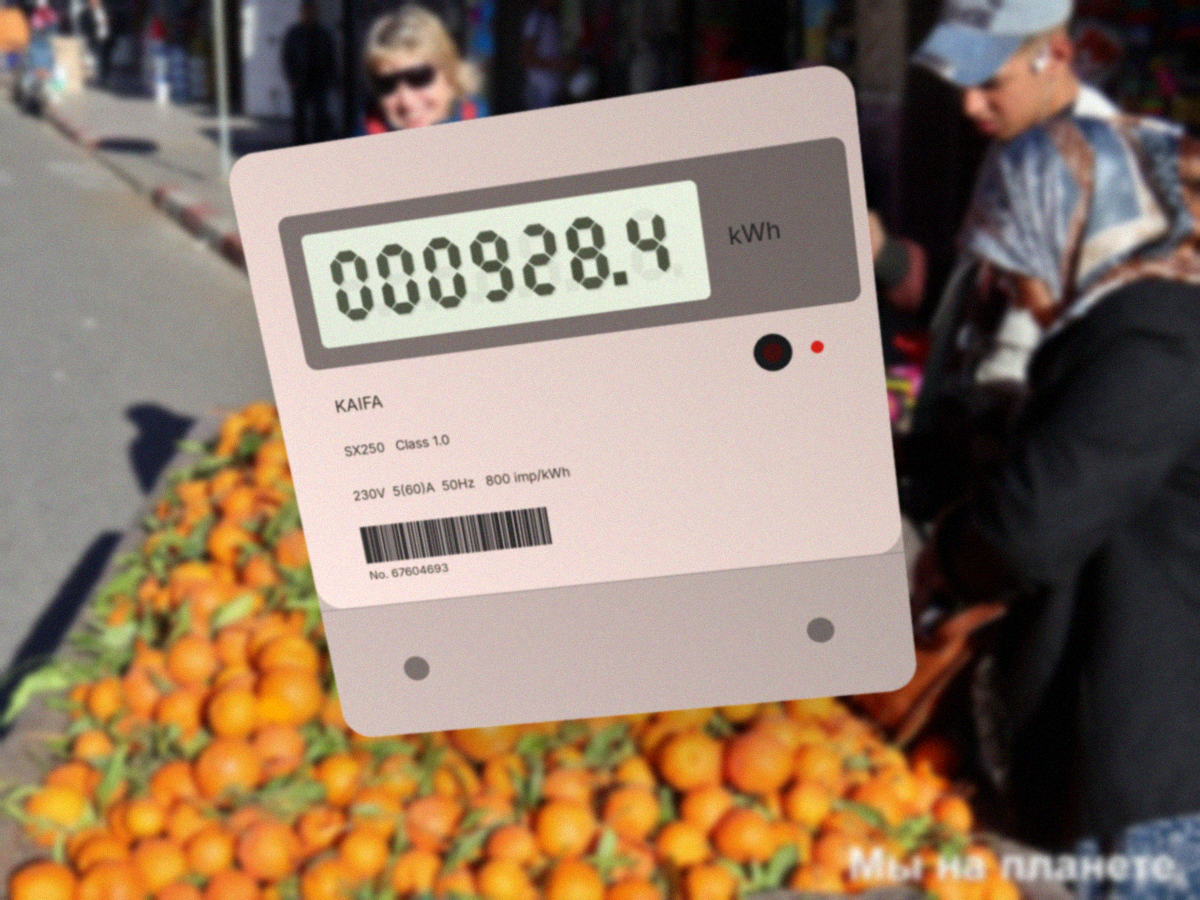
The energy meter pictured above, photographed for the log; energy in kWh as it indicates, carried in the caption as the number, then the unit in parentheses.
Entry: 928.4 (kWh)
